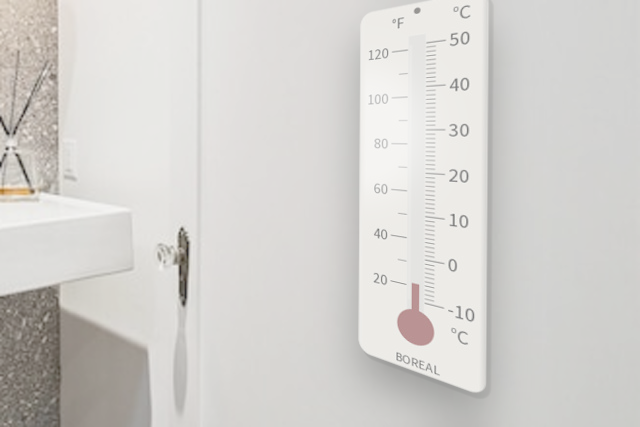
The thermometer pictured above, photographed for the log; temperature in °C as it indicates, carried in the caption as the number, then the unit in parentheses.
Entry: -6 (°C)
